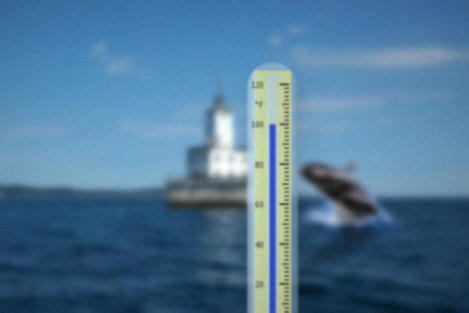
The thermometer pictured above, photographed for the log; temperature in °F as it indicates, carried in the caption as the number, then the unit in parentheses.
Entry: 100 (°F)
